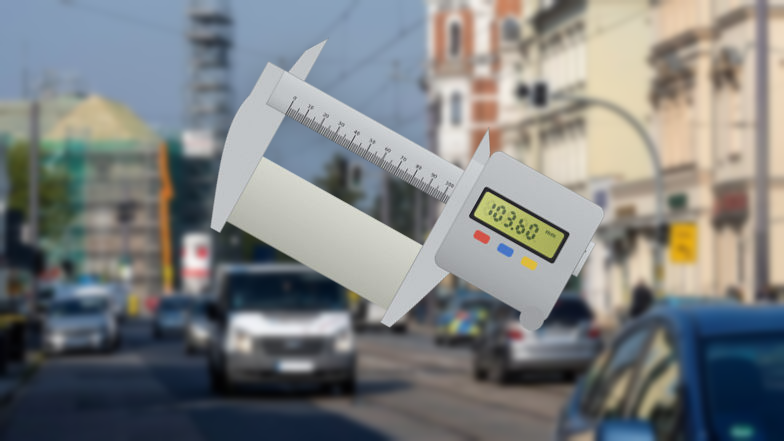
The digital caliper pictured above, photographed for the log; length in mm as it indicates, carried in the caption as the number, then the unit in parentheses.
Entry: 103.60 (mm)
